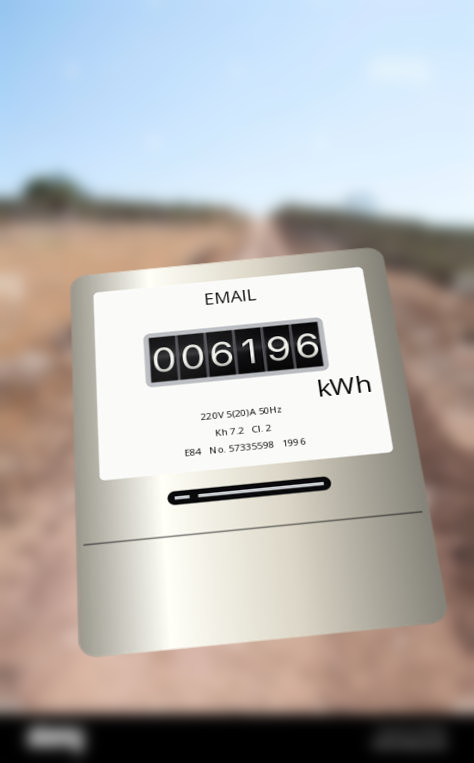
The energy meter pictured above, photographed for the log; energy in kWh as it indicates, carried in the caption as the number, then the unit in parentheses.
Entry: 6196 (kWh)
